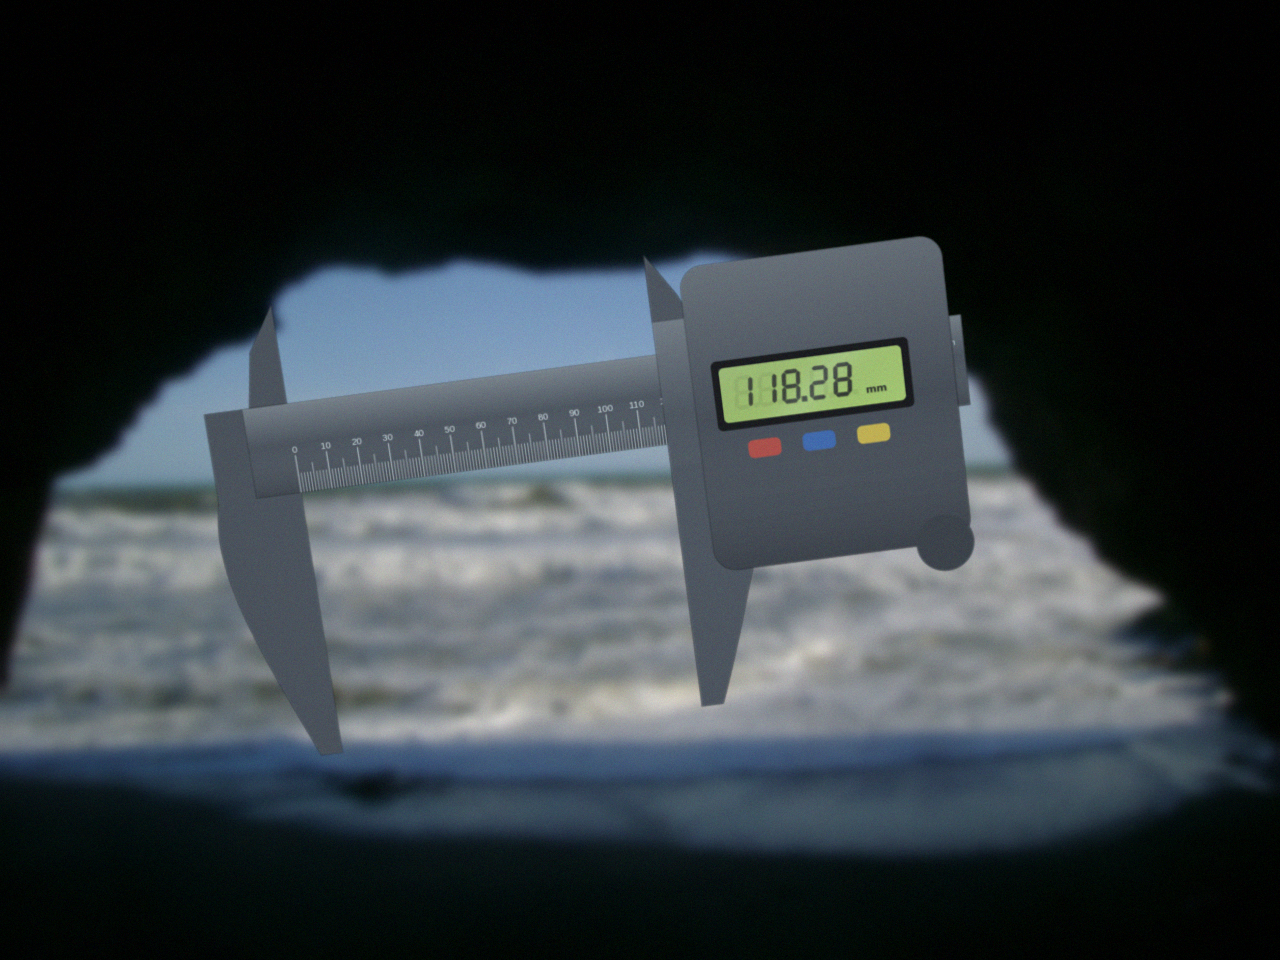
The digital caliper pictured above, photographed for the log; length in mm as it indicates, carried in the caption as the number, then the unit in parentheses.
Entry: 118.28 (mm)
